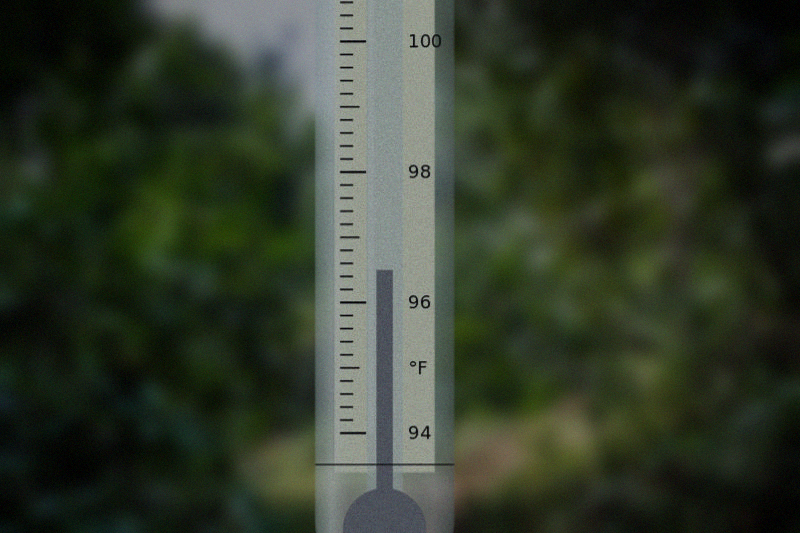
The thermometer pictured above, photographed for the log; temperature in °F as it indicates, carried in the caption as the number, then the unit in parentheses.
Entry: 96.5 (°F)
